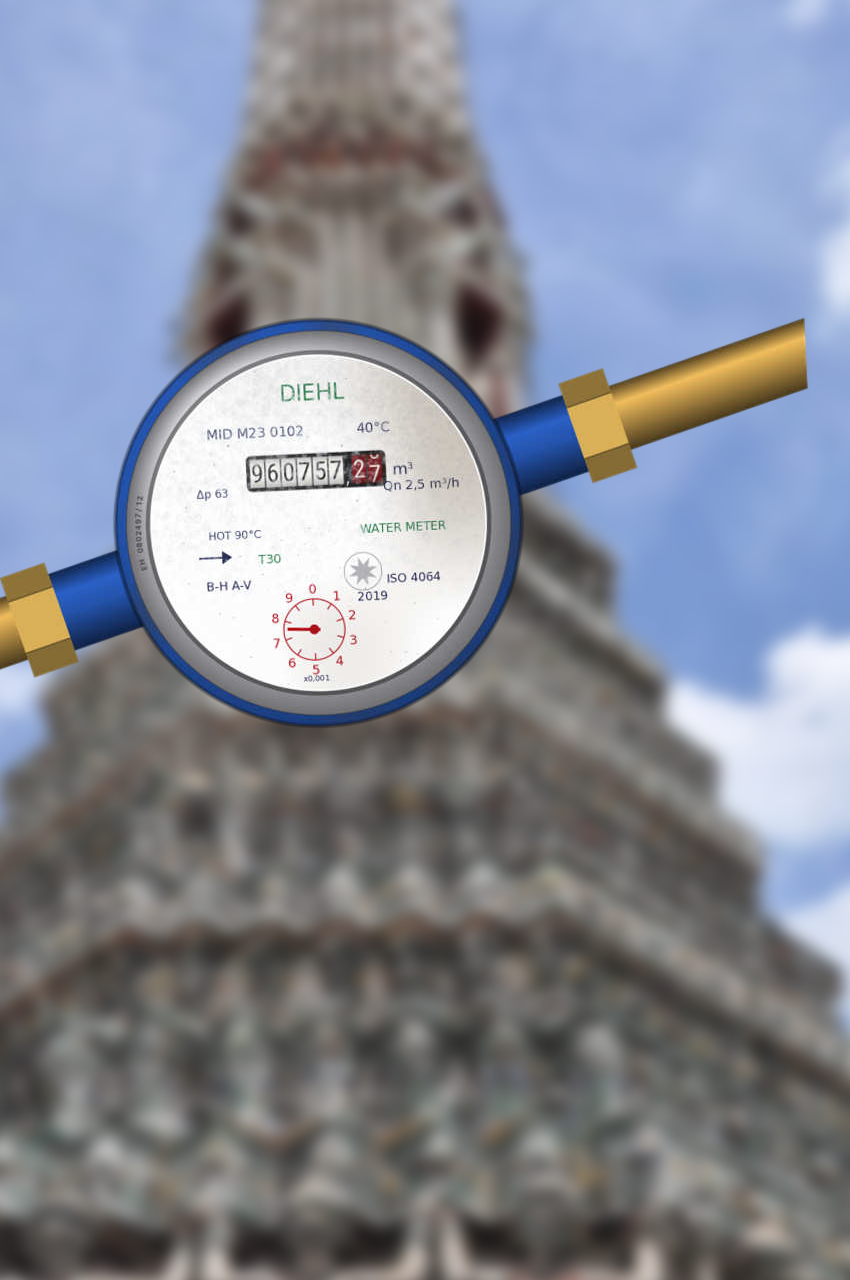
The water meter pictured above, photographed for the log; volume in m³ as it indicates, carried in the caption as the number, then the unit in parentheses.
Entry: 960757.267 (m³)
